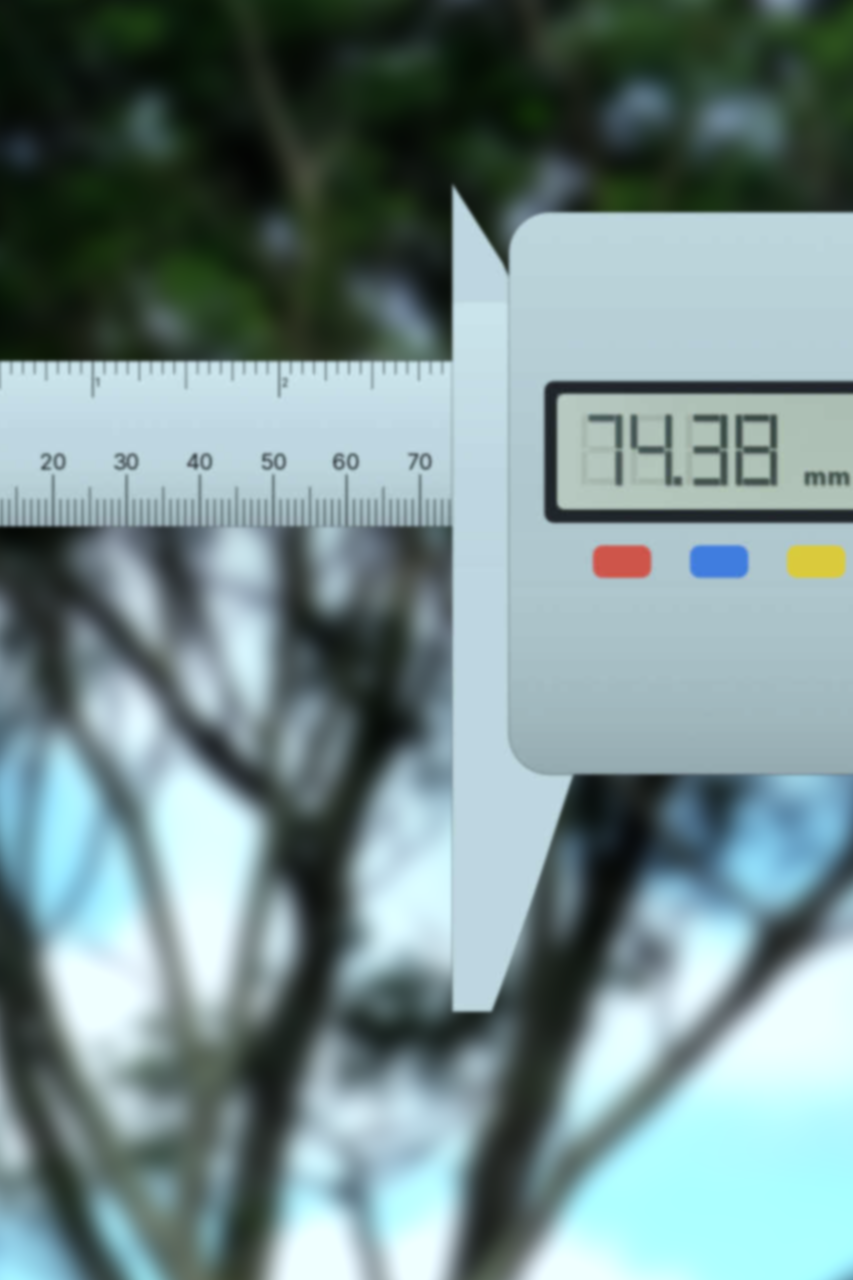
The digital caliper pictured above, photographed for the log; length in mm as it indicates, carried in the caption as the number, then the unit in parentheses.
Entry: 74.38 (mm)
